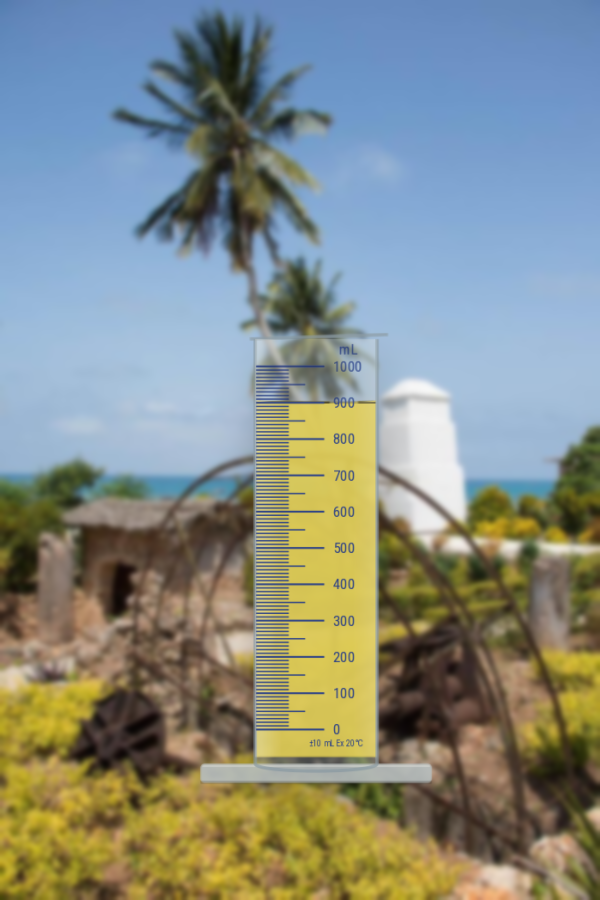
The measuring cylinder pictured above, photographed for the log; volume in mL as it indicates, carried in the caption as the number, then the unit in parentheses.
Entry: 900 (mL)
